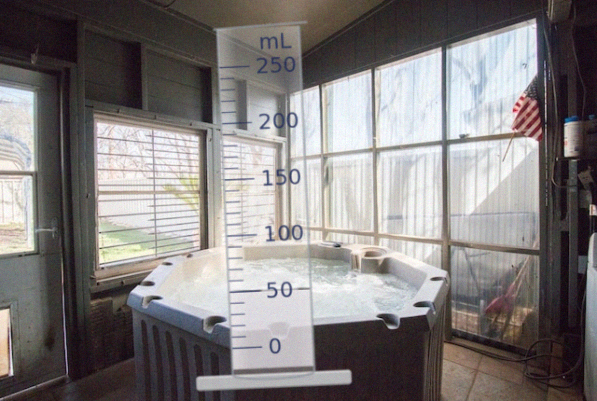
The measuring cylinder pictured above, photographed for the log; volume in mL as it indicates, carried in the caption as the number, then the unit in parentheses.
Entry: 50 (mL)
